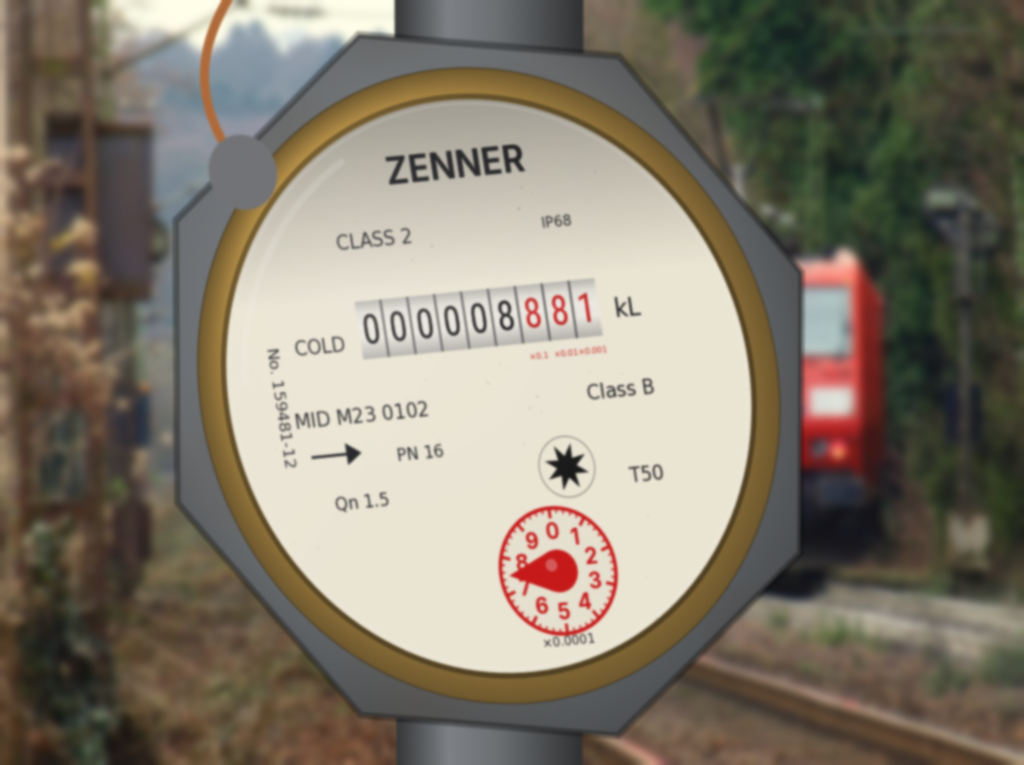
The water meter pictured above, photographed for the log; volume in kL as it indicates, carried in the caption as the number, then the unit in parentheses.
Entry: 8.8817 (kL)
